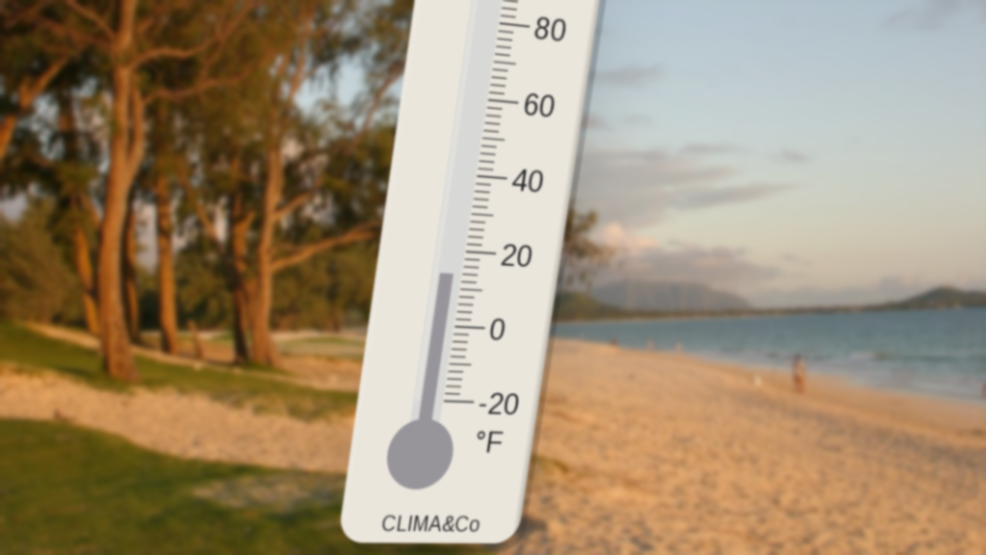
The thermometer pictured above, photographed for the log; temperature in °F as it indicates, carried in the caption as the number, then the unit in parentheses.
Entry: 14 (°F)
